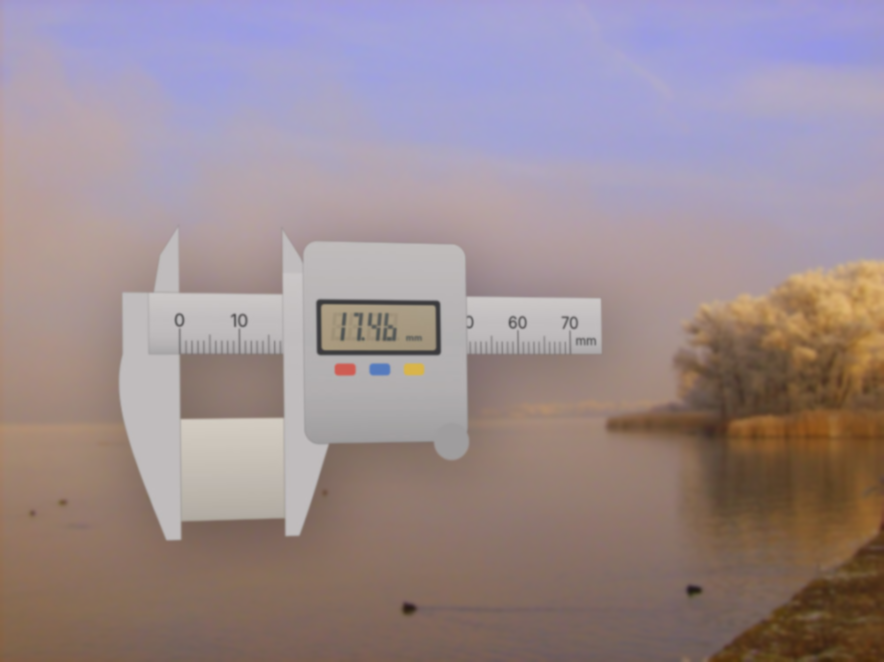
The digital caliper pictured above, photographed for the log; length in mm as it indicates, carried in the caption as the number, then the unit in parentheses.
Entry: 17.46 (mm)
